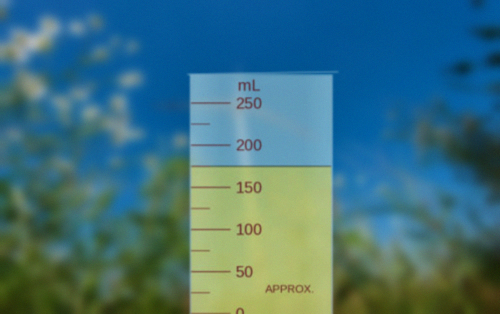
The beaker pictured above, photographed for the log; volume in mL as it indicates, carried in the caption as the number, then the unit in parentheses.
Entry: 175 (mL)
